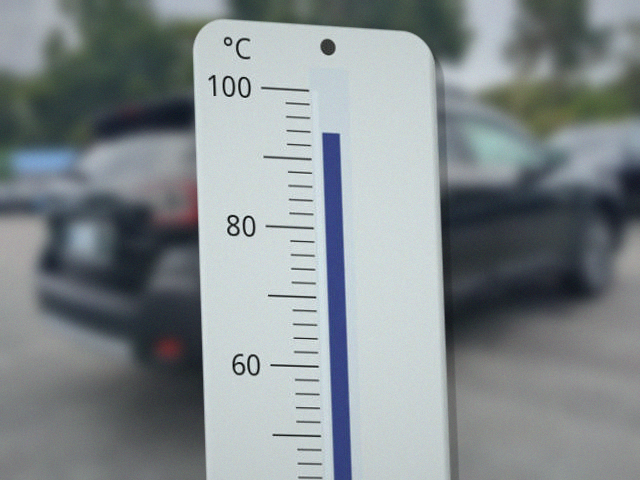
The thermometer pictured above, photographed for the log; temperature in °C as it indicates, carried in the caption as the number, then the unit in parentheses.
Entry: 94 (°C)
